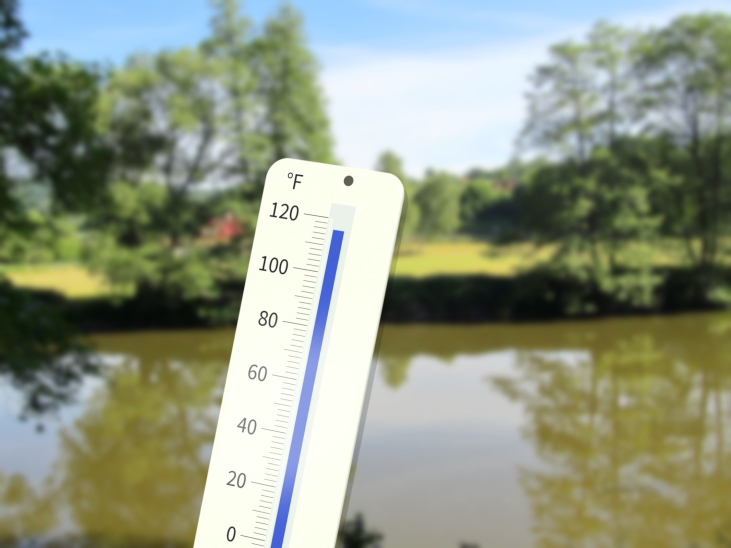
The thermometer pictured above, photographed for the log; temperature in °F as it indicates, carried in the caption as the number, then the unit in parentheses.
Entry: 116 (°F)
